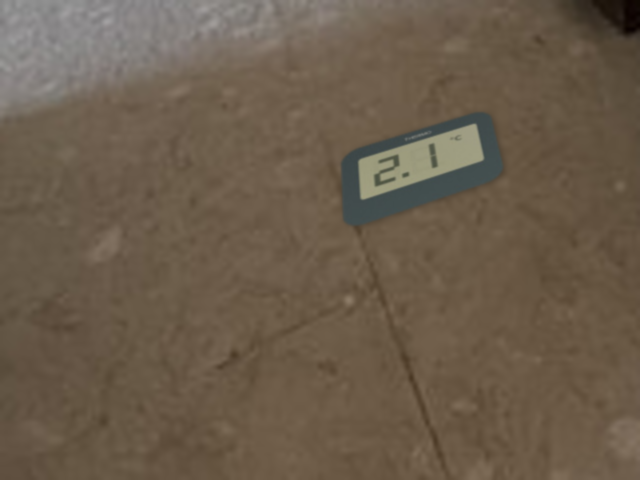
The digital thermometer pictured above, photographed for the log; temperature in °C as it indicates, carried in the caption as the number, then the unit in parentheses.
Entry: 2.1 (°C)
